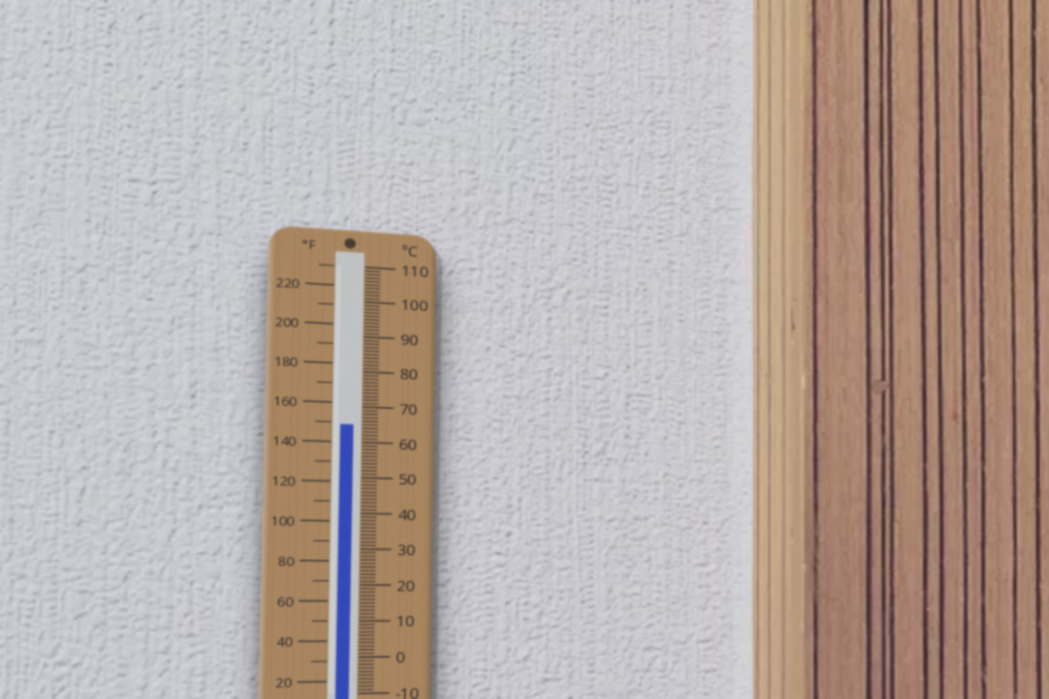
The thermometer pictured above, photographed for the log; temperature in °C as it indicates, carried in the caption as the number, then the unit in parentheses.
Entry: 65 (°C)
